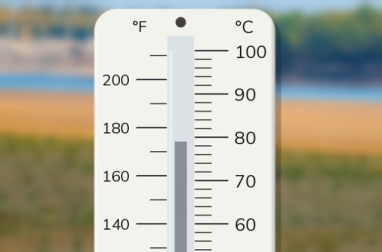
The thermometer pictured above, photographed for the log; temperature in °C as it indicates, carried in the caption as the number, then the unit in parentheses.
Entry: 79 (°C)
